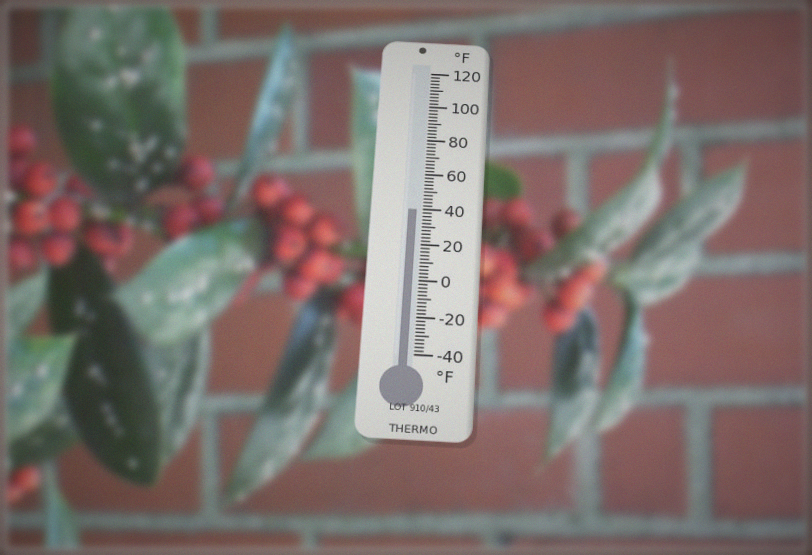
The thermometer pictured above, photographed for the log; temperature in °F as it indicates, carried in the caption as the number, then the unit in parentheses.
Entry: 40 (°F)
